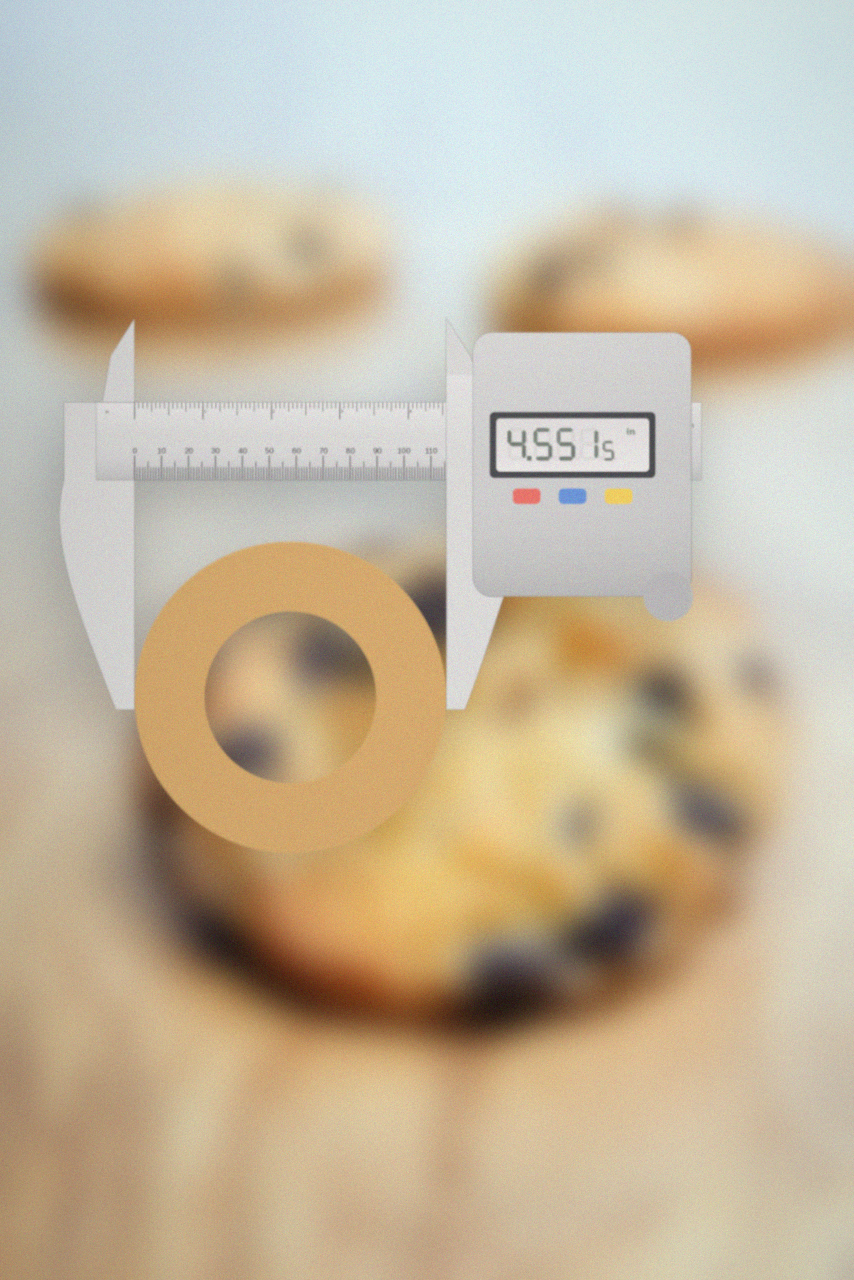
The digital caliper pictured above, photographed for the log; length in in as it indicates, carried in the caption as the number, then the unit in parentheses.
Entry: 4.5515 (in)
